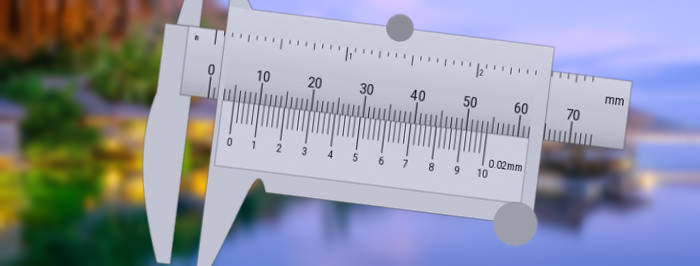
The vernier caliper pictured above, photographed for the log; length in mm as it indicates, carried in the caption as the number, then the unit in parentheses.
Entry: 5.0 (mm)
